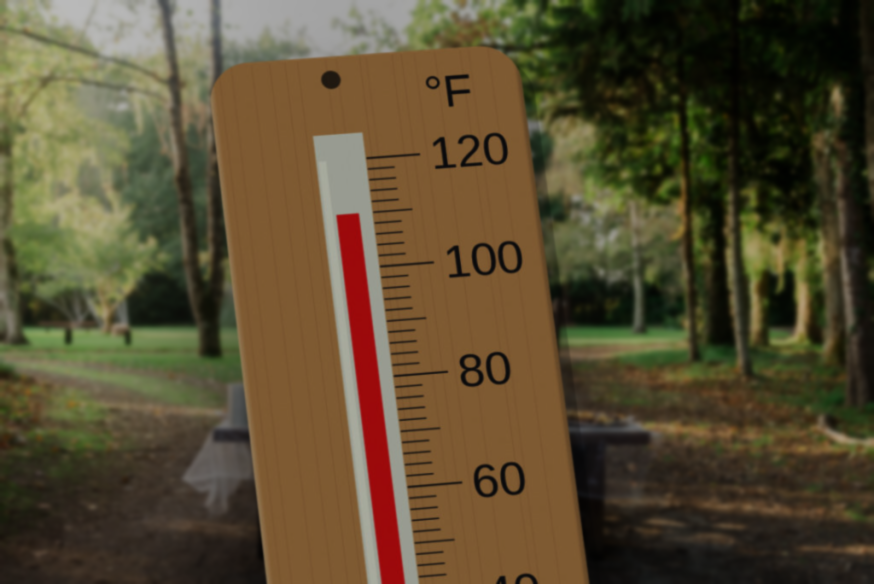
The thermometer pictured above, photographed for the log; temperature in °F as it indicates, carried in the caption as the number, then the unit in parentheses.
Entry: 110 (°F)
